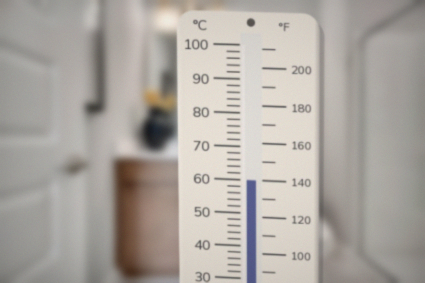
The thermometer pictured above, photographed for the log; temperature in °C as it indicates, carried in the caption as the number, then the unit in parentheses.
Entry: 60 (°C)
